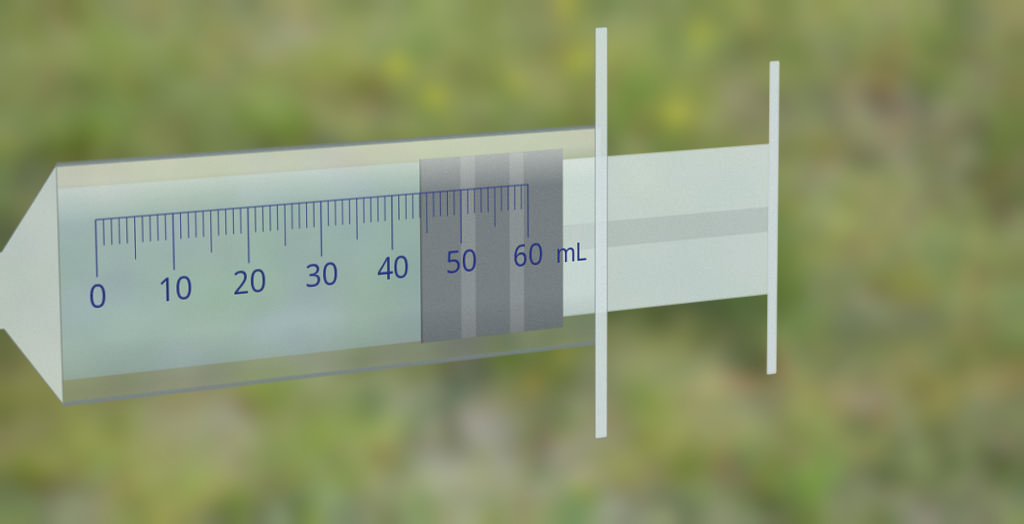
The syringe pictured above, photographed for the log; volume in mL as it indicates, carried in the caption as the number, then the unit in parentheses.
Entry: 44 (mL)
